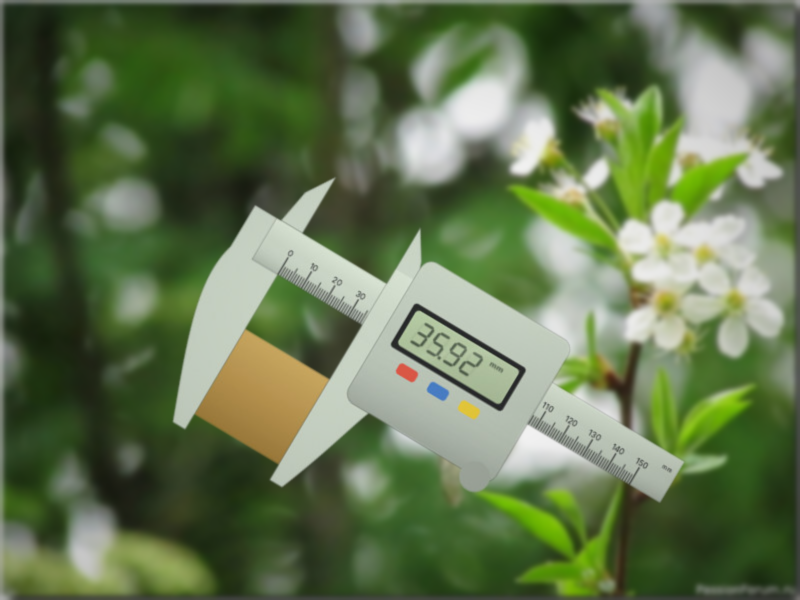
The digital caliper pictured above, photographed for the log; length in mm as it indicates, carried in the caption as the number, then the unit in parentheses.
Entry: 35.92 (mm)
